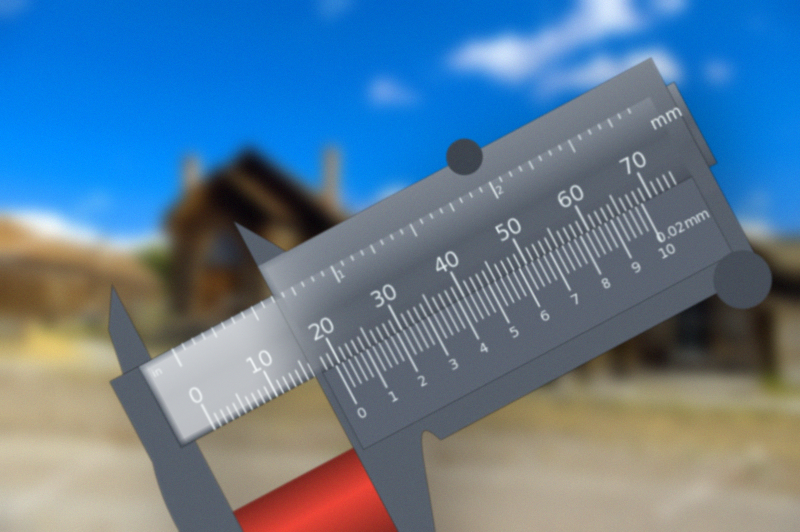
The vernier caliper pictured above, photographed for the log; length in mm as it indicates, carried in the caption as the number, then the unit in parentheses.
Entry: 19.4 (mm)
